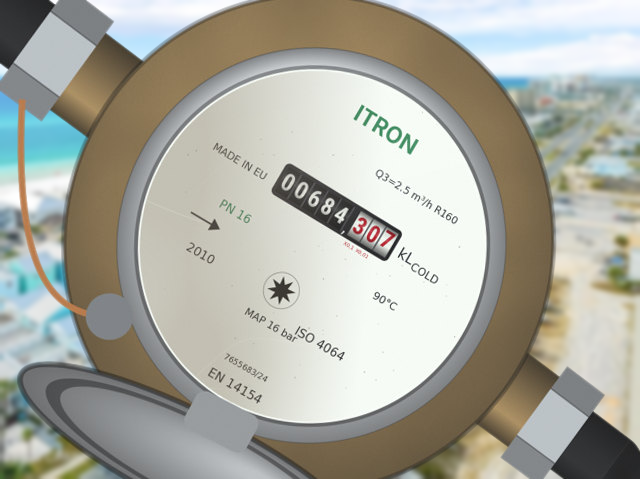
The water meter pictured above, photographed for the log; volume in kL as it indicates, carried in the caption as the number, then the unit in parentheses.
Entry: 684.307 (kL)
